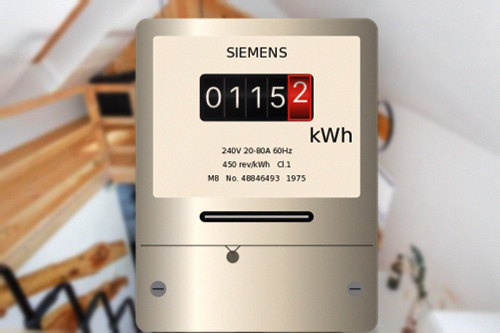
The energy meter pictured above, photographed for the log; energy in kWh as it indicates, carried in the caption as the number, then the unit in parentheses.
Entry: 115.2 (kWh)
